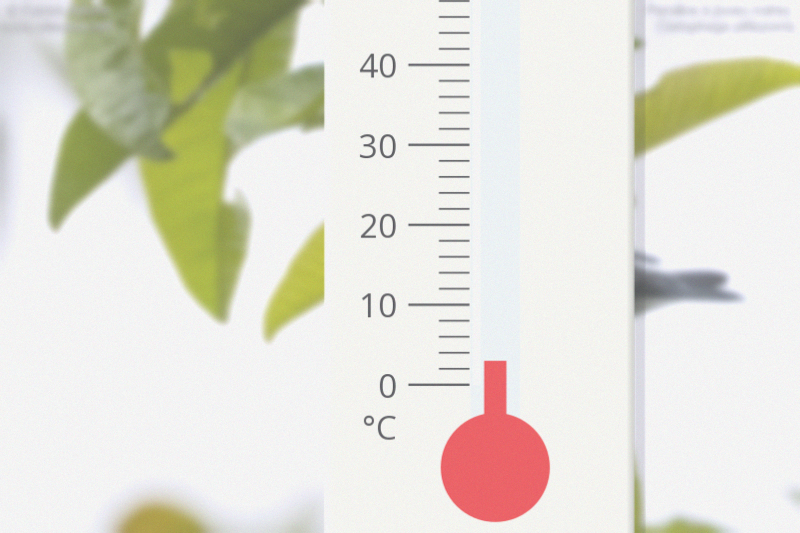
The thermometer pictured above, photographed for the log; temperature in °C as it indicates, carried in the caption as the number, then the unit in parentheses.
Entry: 3 (°C)
